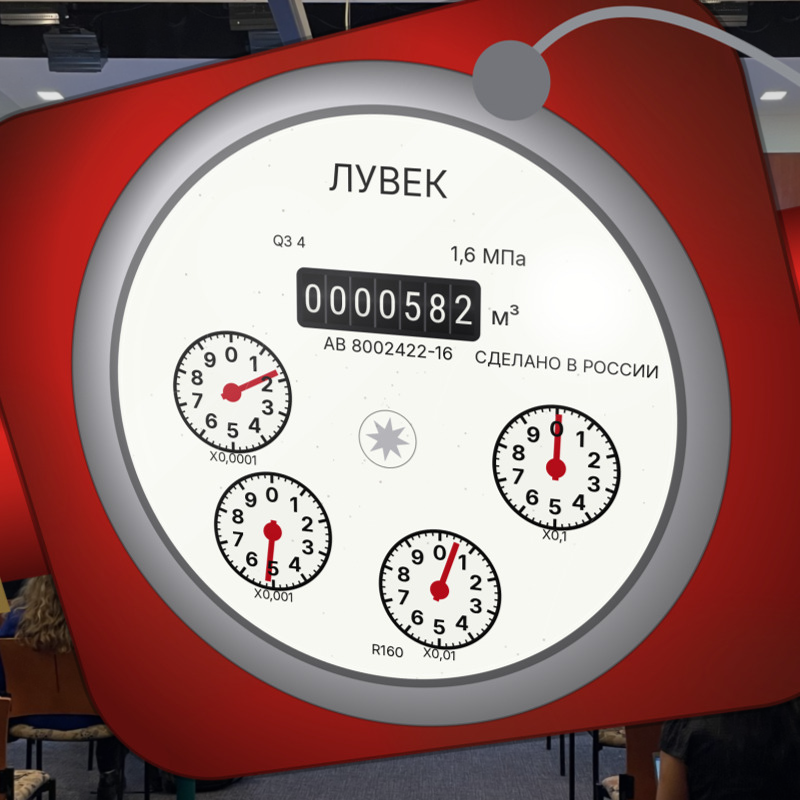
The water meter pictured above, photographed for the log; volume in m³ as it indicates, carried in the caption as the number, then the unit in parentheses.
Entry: 582.0051 (m³)
